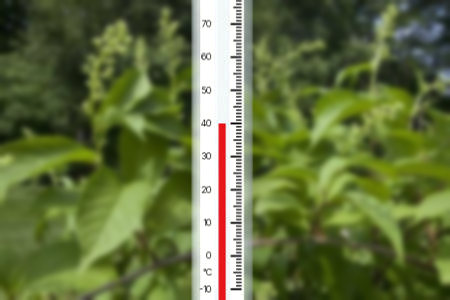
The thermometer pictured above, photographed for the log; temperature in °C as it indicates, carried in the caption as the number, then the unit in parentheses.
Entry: 40 (°C)
